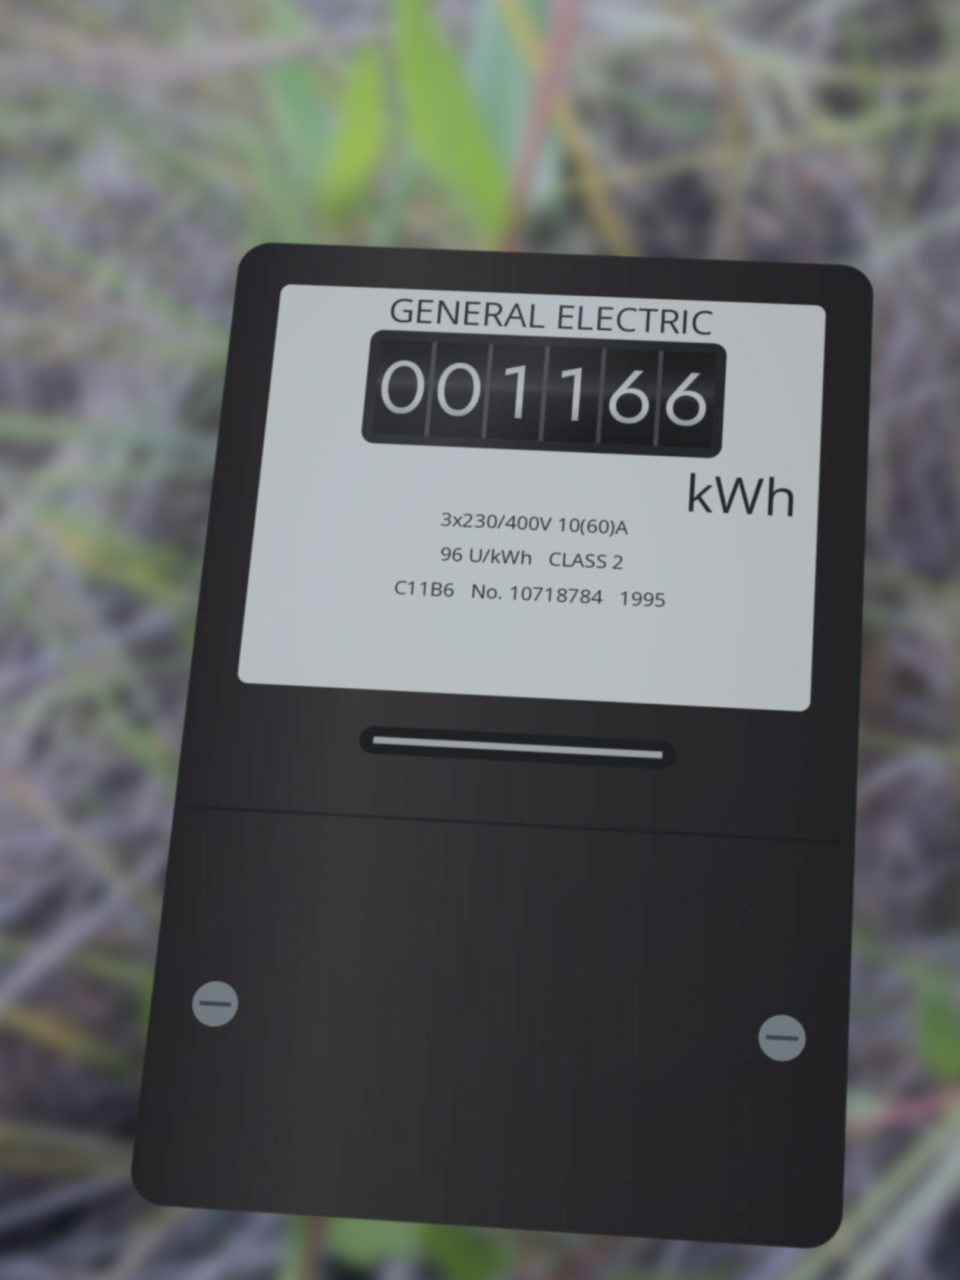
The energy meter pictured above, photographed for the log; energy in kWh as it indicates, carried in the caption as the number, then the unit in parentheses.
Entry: 1166 (kWh)
